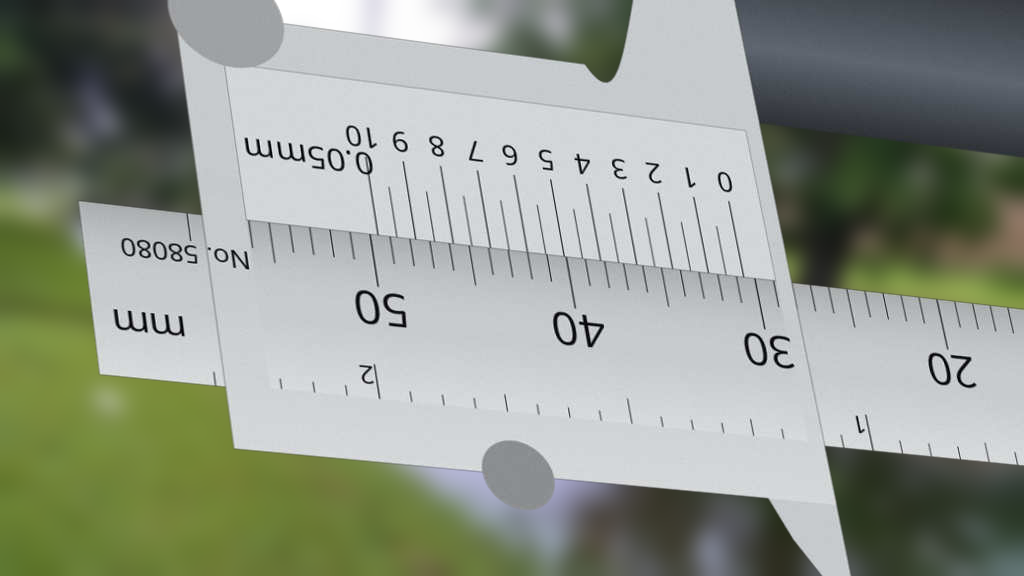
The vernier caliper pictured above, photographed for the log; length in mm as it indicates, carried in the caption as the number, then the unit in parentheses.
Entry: 30.6 (mm)
